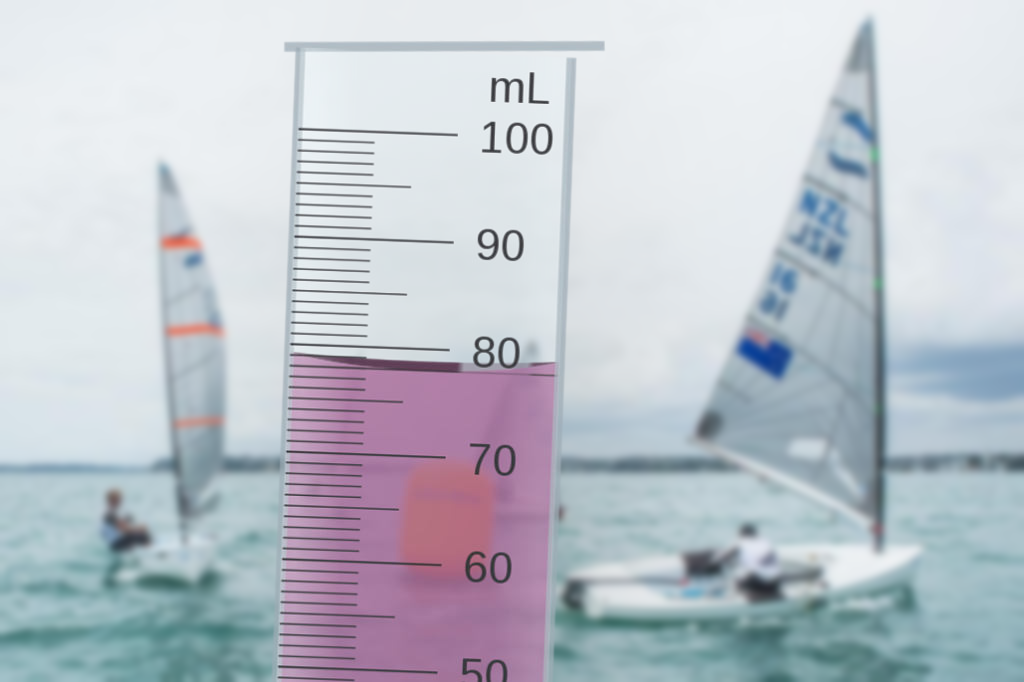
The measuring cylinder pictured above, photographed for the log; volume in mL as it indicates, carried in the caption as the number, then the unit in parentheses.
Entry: 78 (mL)
